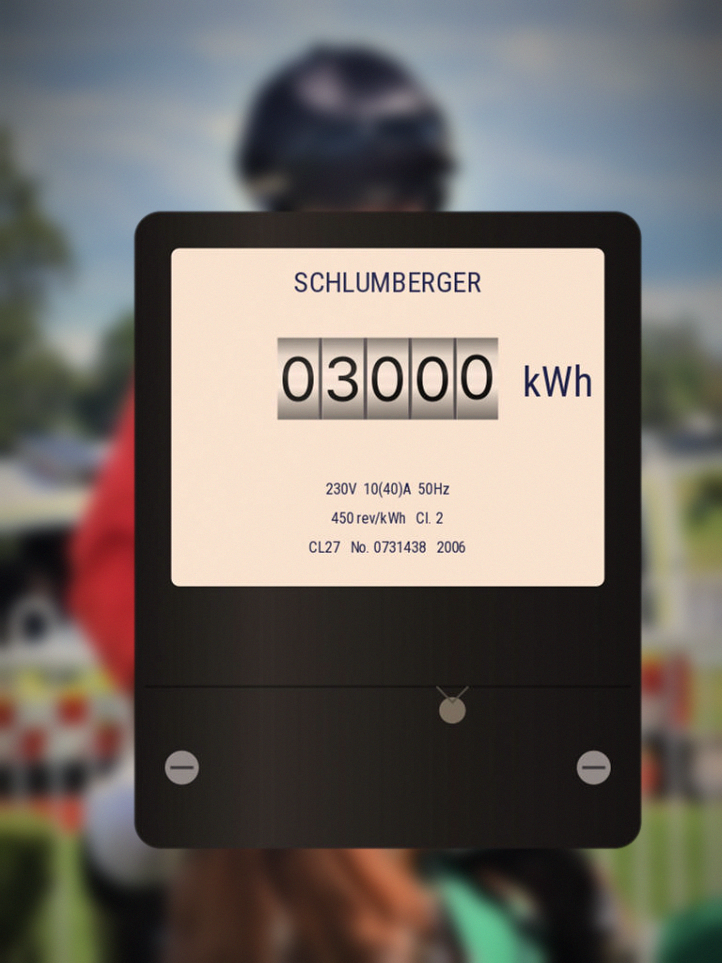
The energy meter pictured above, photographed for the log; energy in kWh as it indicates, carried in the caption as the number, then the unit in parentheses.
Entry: 3000 (kWh)
